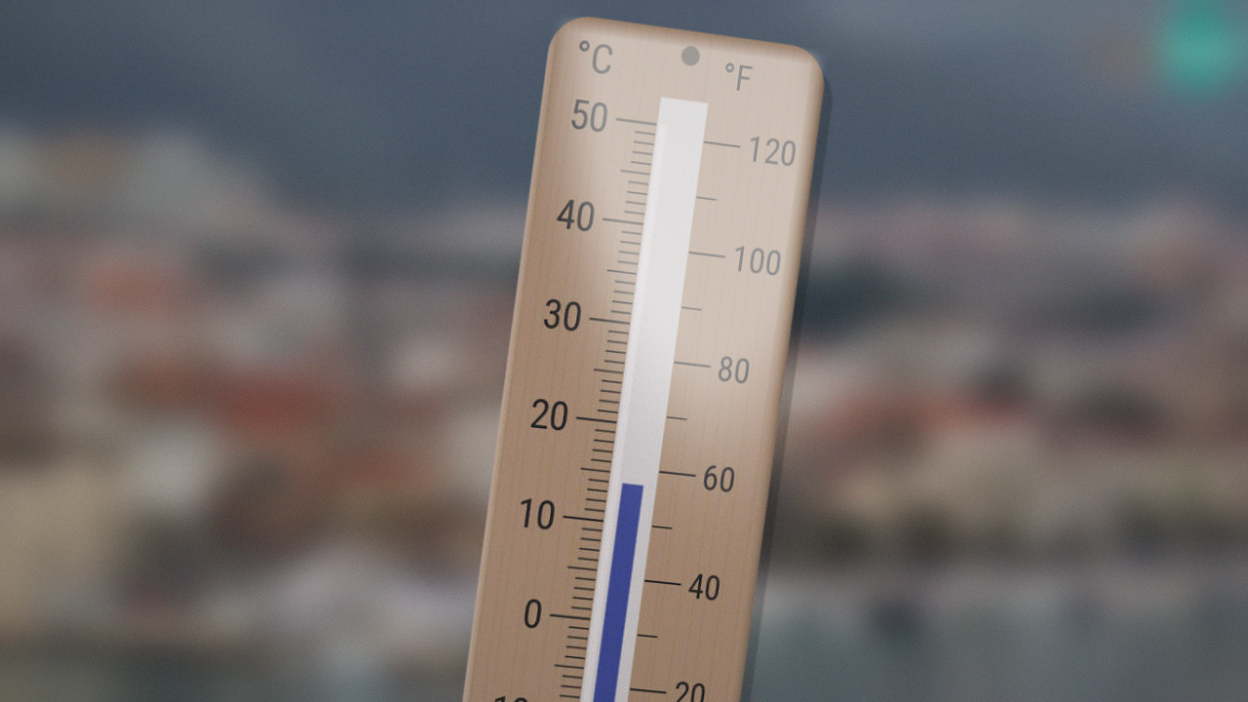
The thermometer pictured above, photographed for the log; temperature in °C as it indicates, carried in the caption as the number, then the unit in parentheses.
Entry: 14 (°C)
